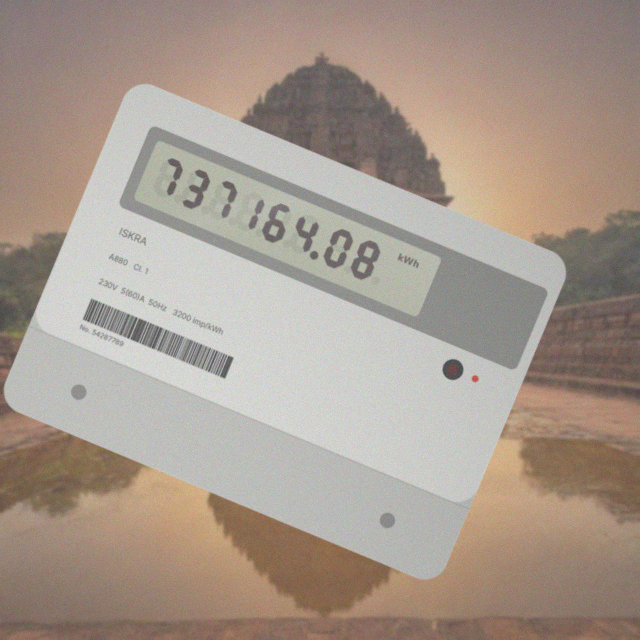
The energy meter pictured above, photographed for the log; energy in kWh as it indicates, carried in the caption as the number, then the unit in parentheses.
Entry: 737164.08 (kWh)
